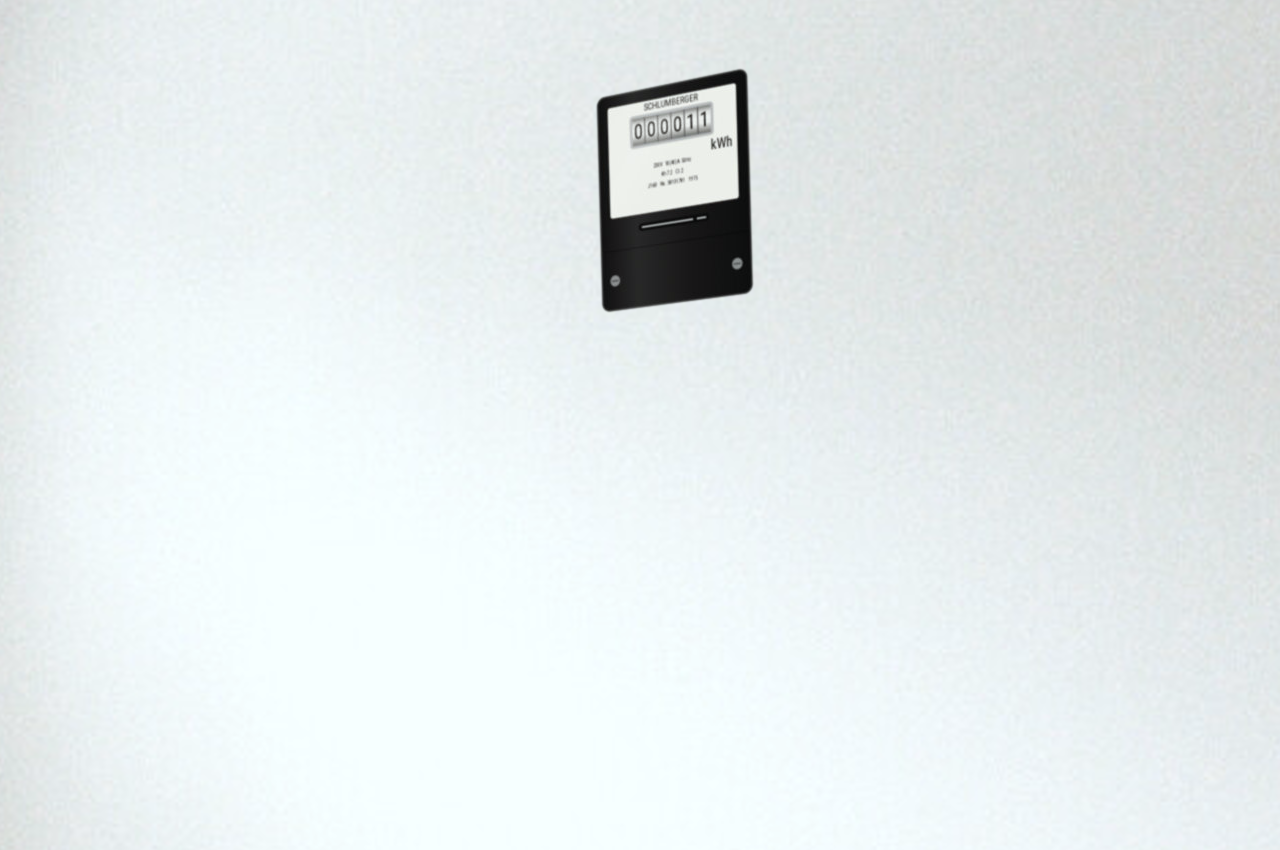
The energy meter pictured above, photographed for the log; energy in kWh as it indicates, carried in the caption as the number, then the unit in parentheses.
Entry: 11 (kWh)
